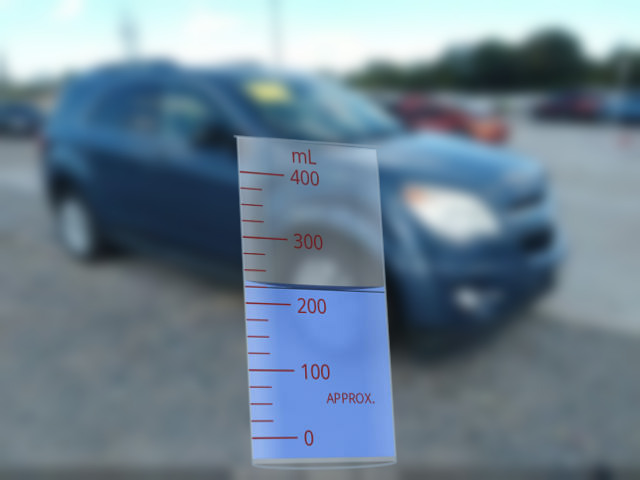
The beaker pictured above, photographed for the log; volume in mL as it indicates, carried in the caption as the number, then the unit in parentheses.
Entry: 225 (mL)
